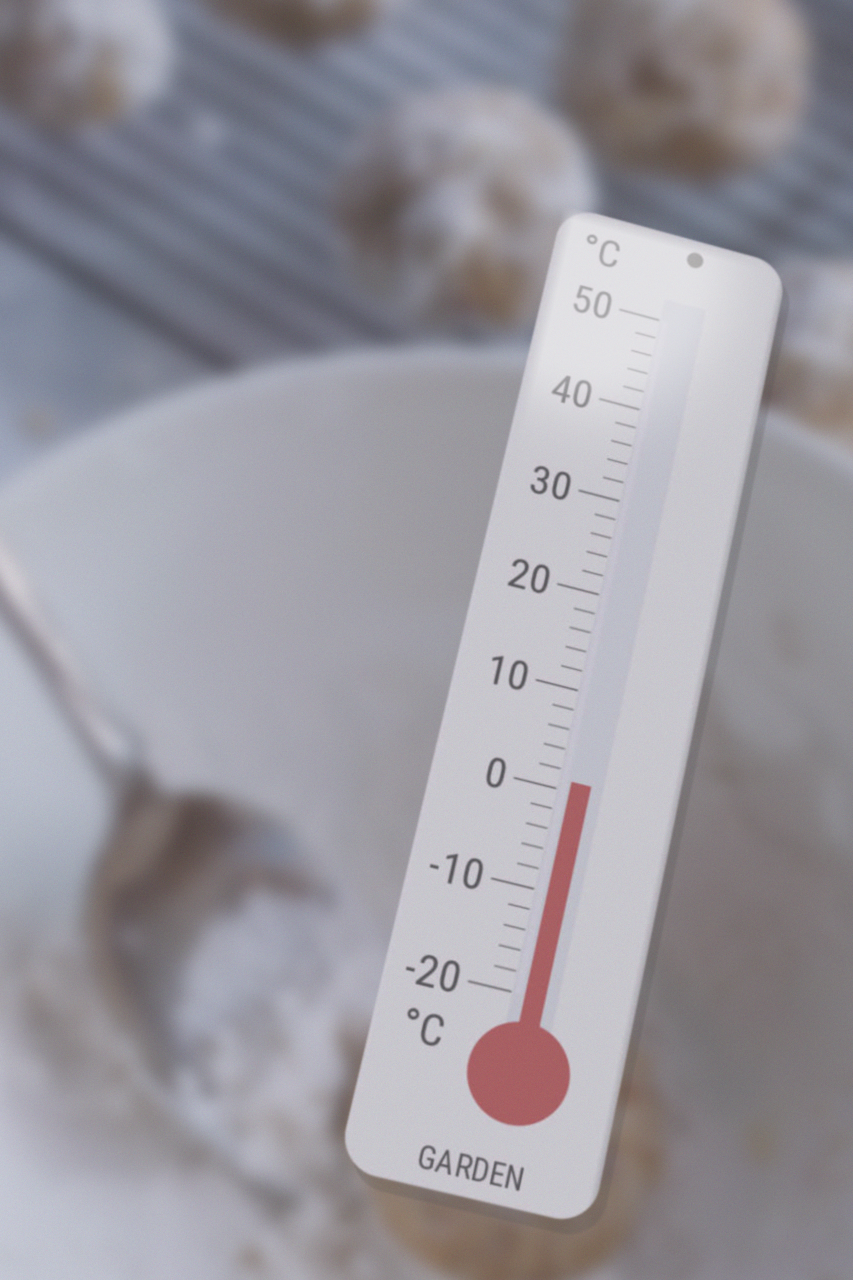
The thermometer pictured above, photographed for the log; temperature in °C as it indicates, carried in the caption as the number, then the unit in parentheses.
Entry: 1 (°C)
